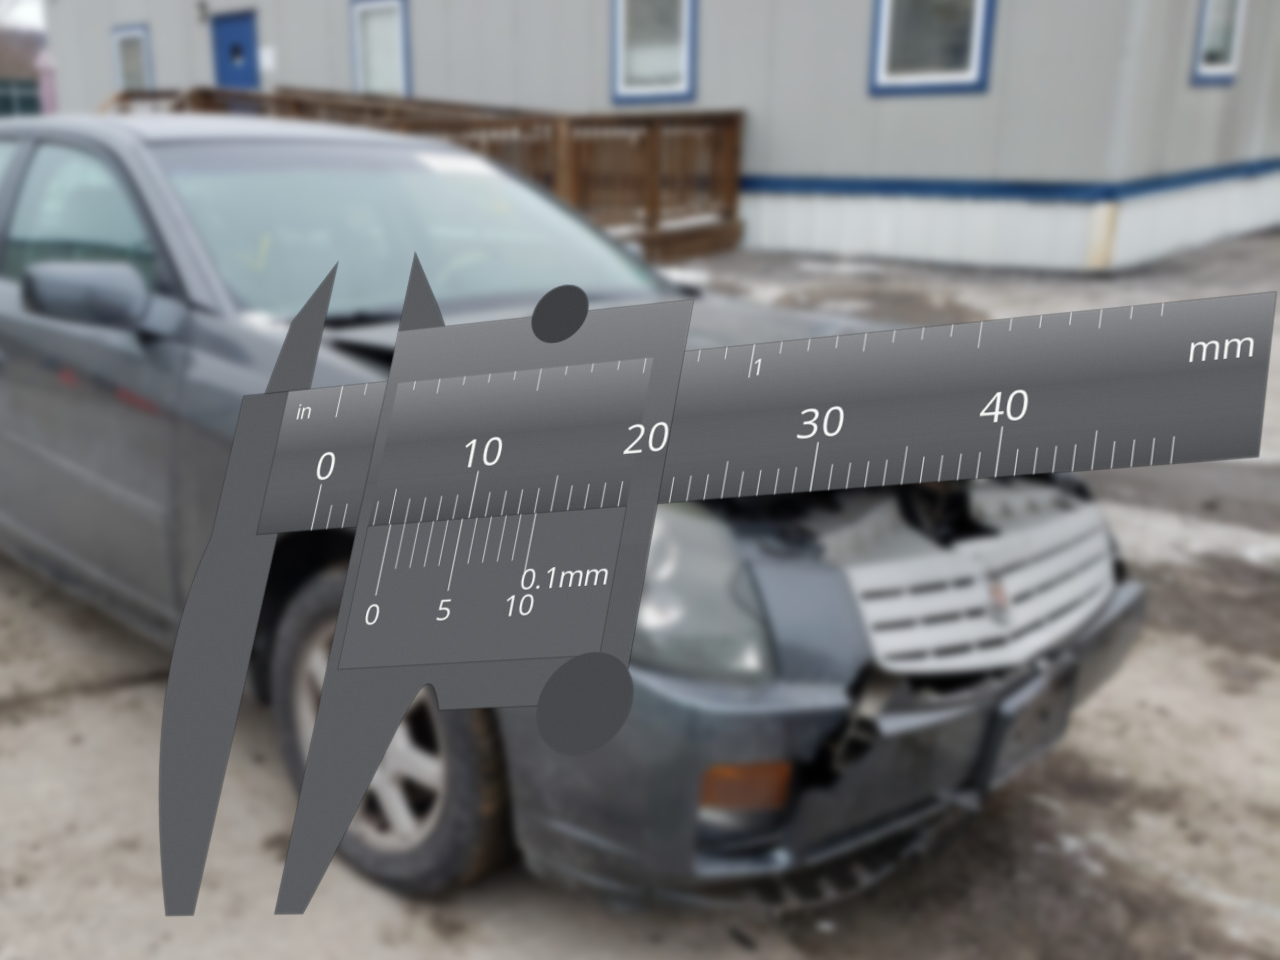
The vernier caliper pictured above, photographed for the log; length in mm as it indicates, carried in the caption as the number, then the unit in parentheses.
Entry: 5.1 (mm)
